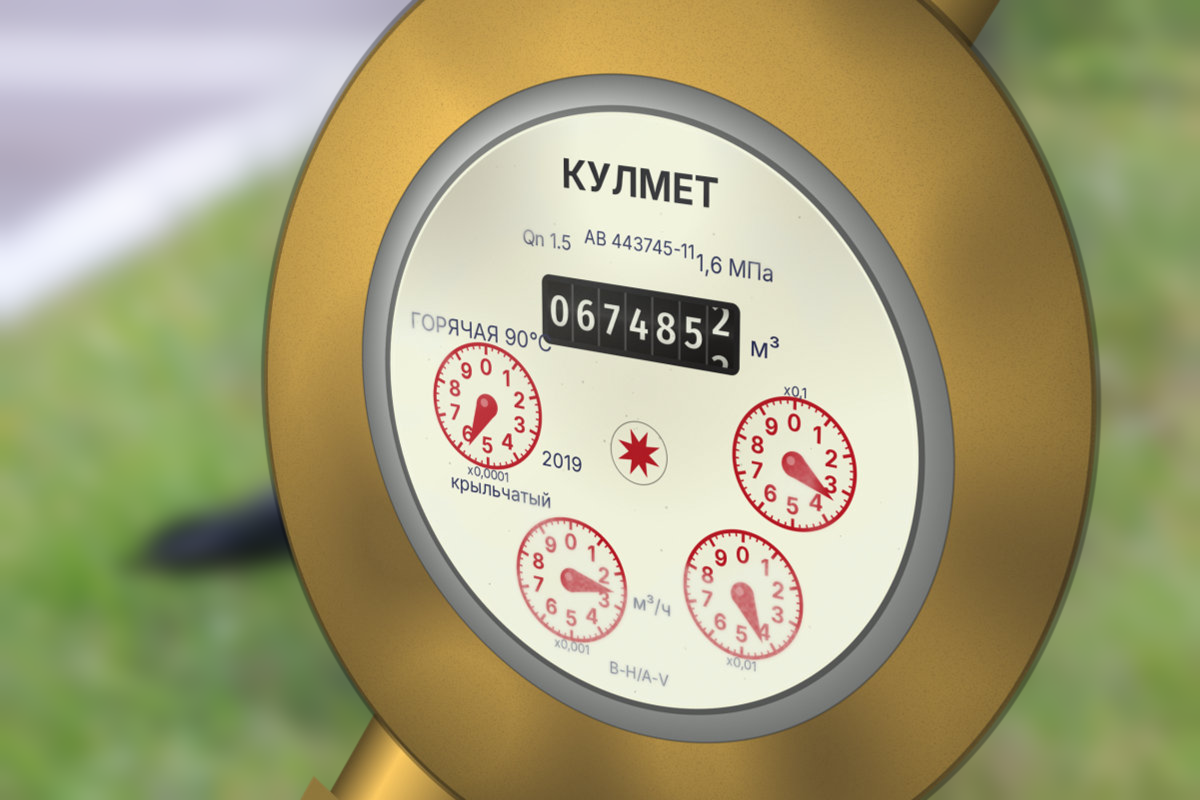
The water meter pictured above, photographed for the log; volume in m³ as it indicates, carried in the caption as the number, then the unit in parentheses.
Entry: 674852.3425 (m³)
